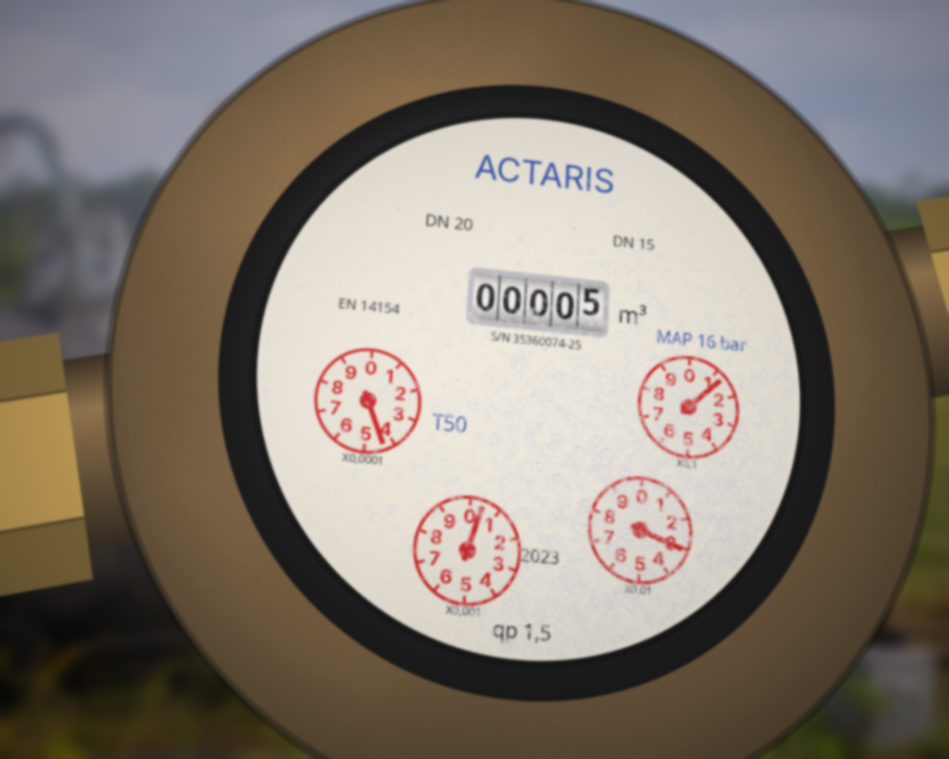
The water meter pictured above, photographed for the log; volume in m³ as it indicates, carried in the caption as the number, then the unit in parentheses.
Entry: 5.1304 (m³)
